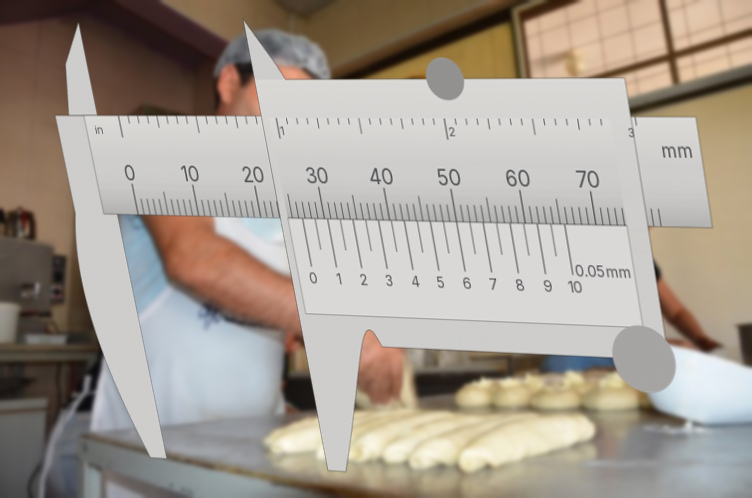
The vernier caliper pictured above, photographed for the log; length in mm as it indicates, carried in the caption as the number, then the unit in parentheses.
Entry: 26.6 (mm)
